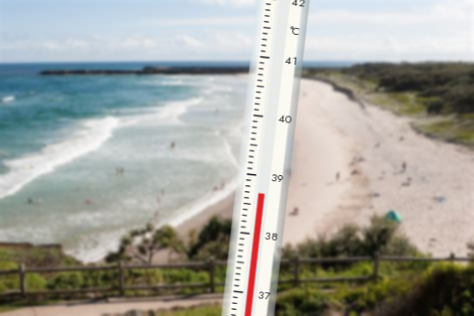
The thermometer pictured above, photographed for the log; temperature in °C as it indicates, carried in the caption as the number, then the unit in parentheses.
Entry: 38.7 (°C)
